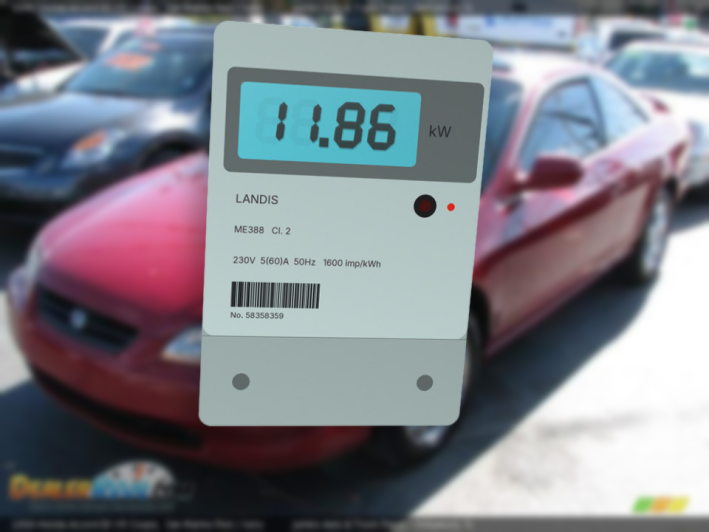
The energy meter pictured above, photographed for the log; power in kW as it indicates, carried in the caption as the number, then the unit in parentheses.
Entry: 11.86 (kW)
